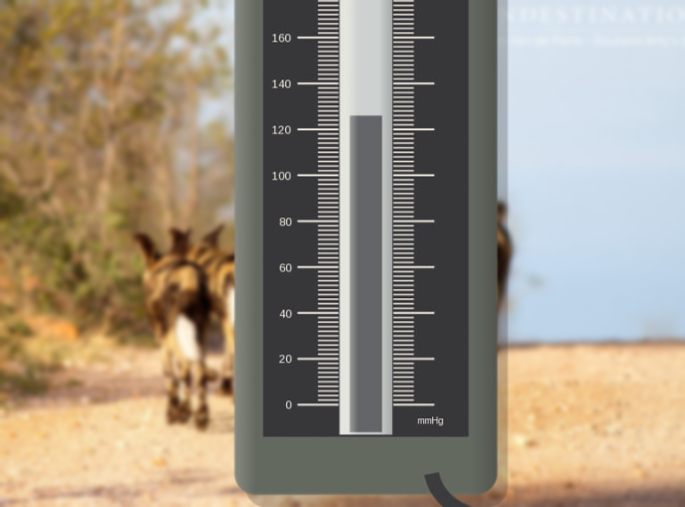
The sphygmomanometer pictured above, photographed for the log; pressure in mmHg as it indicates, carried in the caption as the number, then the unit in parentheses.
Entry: 126 (mmHg)
